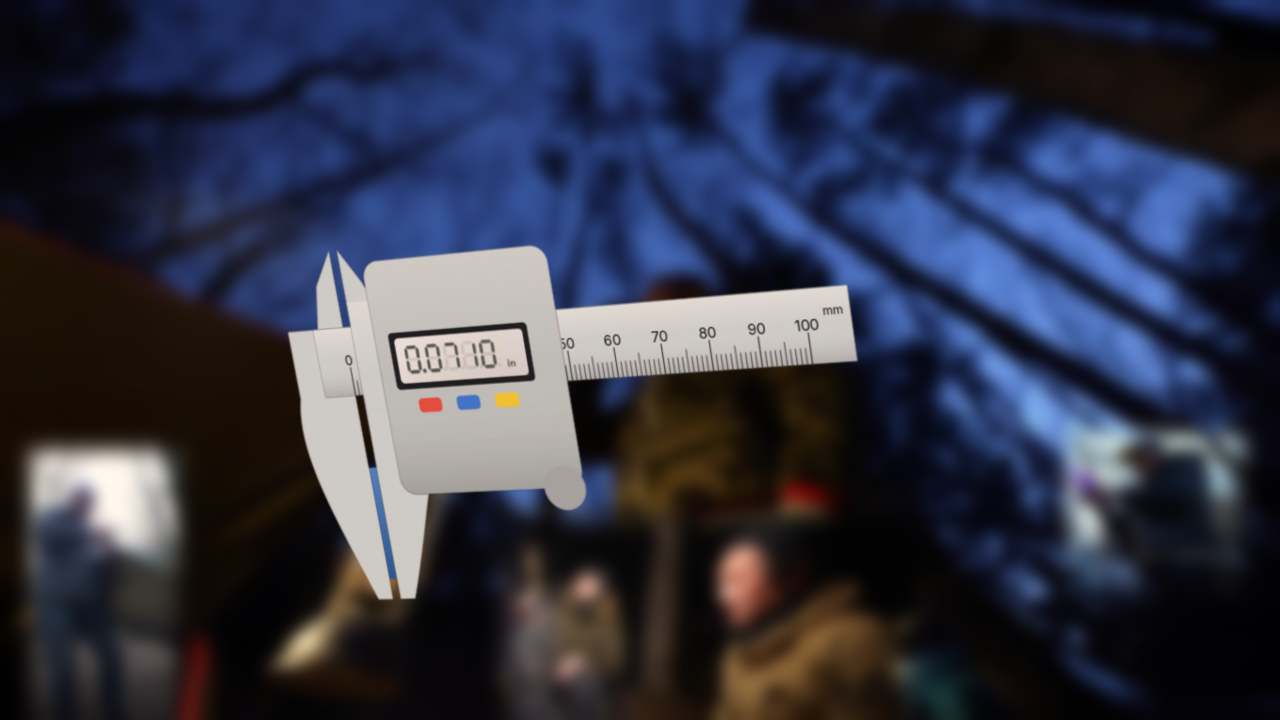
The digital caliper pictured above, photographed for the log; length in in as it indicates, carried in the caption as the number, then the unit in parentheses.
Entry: 0.0710 (in)
